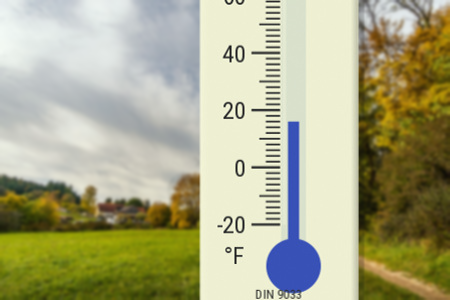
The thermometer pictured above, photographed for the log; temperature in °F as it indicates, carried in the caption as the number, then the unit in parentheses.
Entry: 16 (°F)
